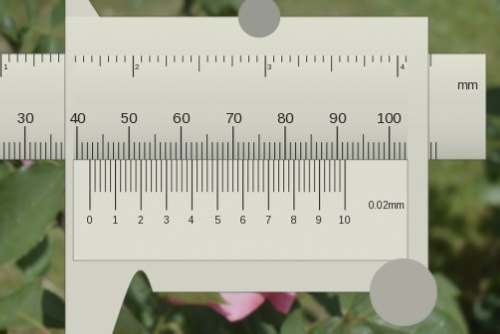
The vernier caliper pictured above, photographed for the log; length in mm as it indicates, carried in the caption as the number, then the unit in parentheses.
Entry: 42.5 (mm)
